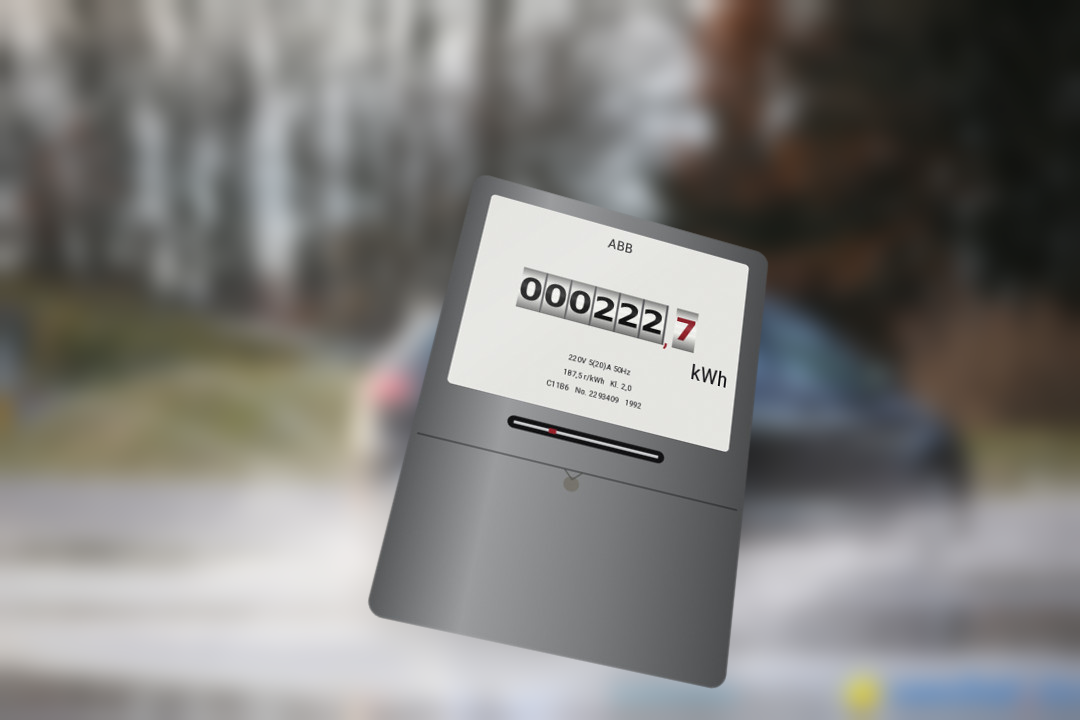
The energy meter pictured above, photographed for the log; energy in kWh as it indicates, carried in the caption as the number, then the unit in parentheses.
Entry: 222.7 (kWh)
